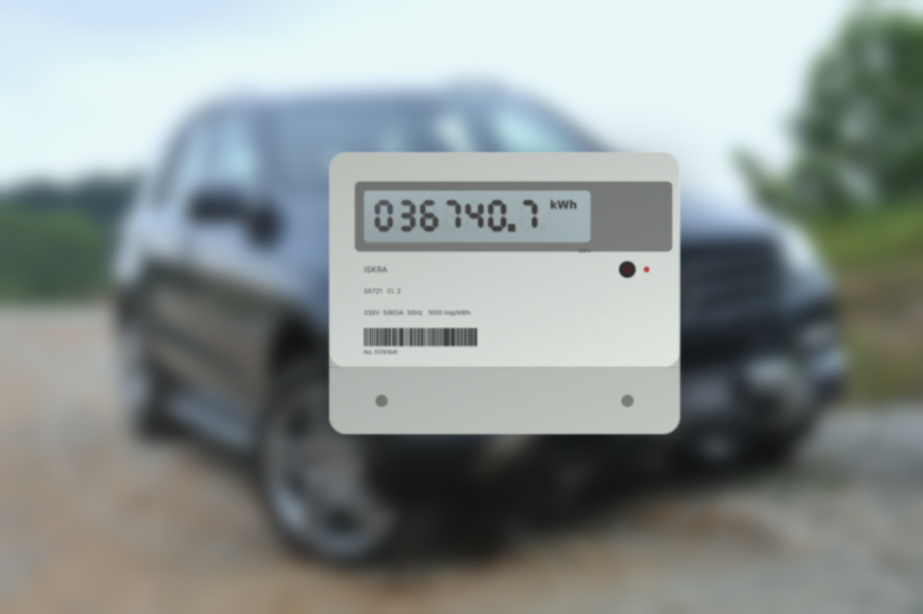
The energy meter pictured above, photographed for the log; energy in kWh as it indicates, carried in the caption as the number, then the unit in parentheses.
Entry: 36740.7 (kWh)
